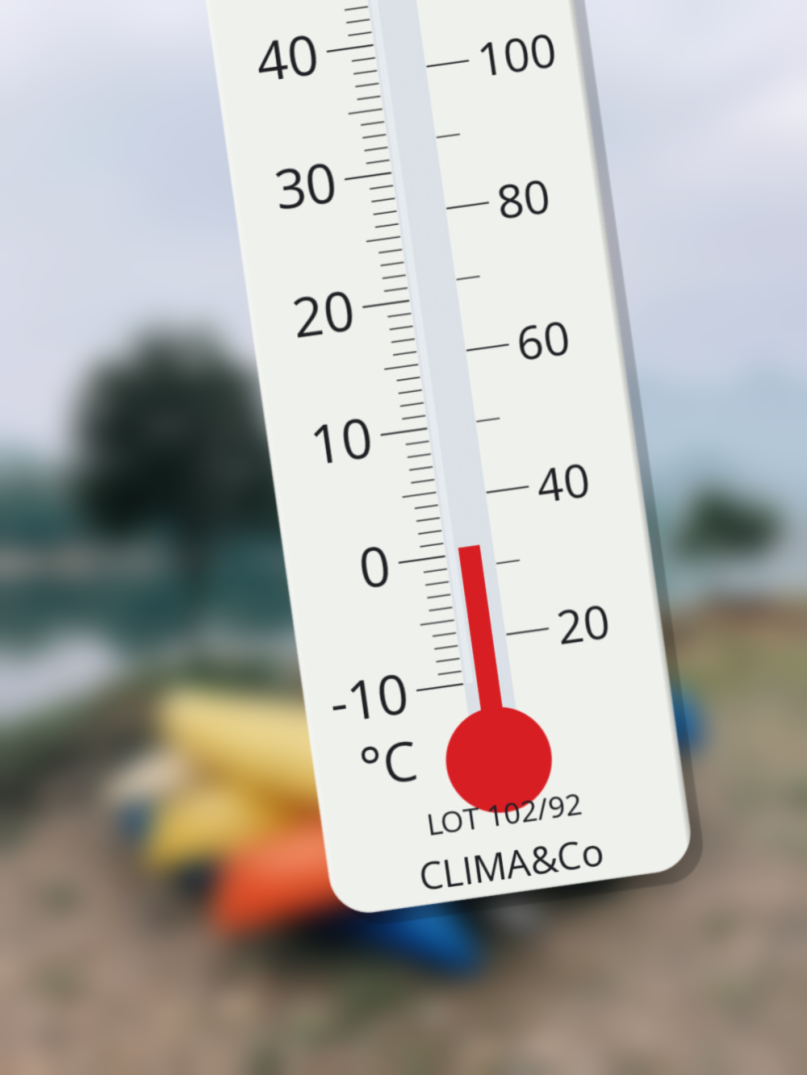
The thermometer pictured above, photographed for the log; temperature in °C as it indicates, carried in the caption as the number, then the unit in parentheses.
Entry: 0.5 (°C)
